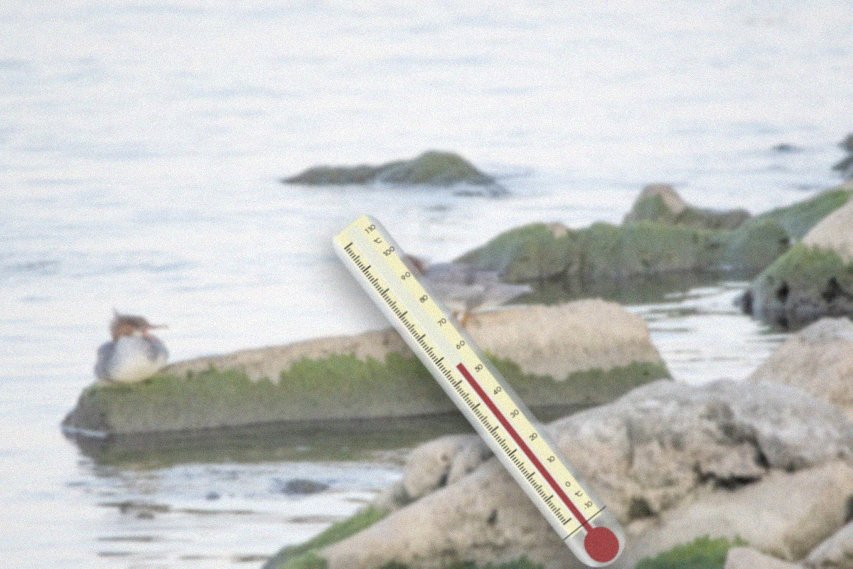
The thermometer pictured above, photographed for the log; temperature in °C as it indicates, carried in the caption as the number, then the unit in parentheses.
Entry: 55 (°C)
